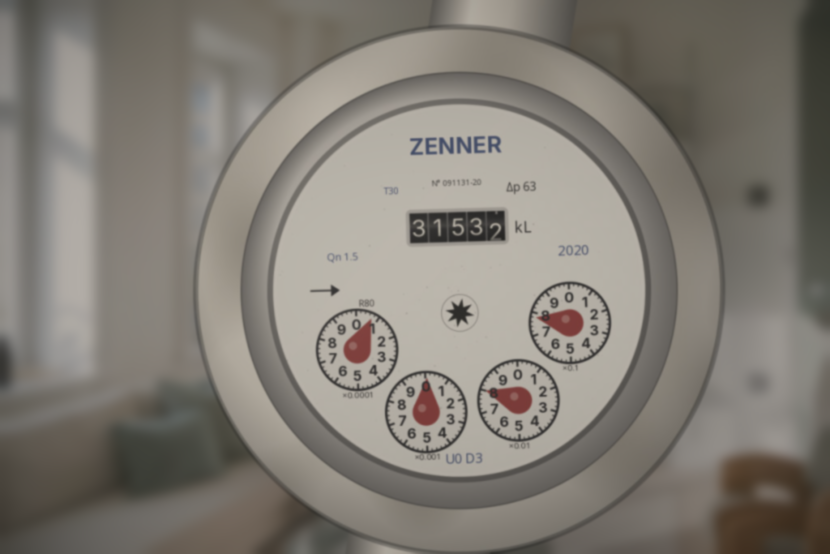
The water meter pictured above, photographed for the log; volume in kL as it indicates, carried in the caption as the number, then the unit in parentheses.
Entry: 31531.7800 (kL)
